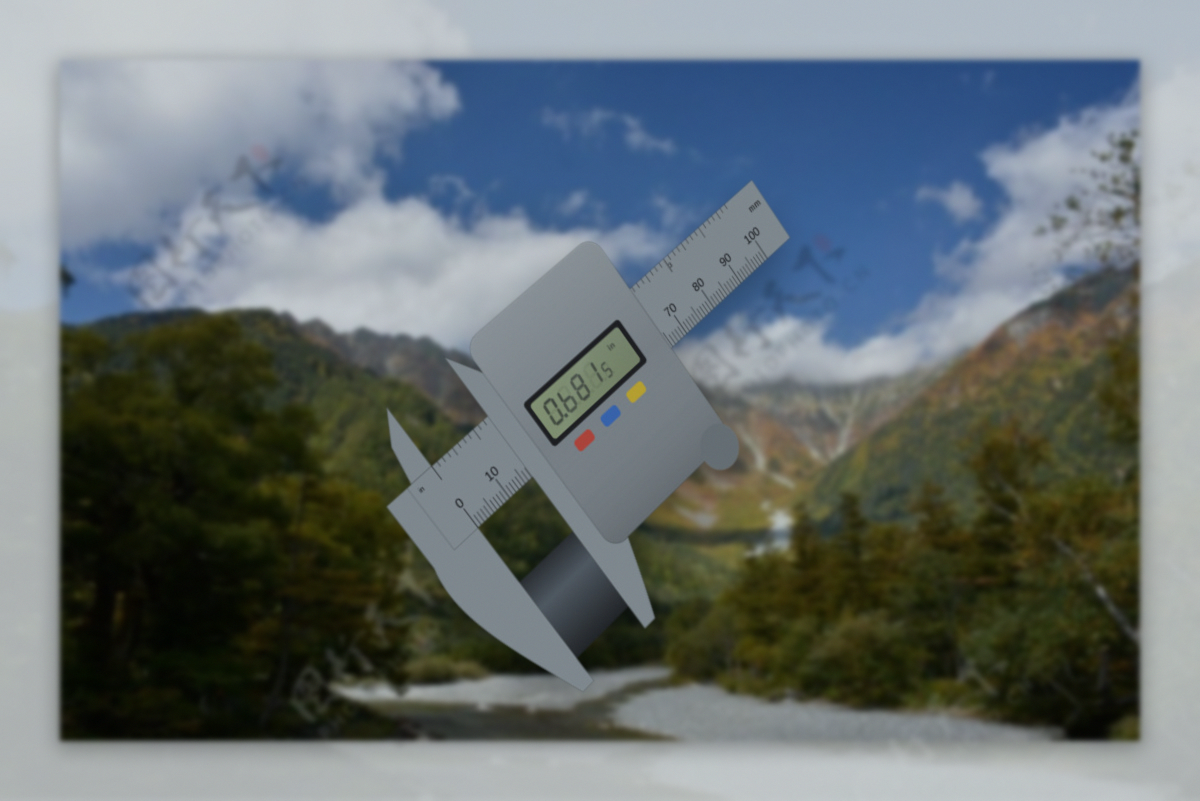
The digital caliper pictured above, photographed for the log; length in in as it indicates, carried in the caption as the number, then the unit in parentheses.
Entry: 0.6815 (in)
